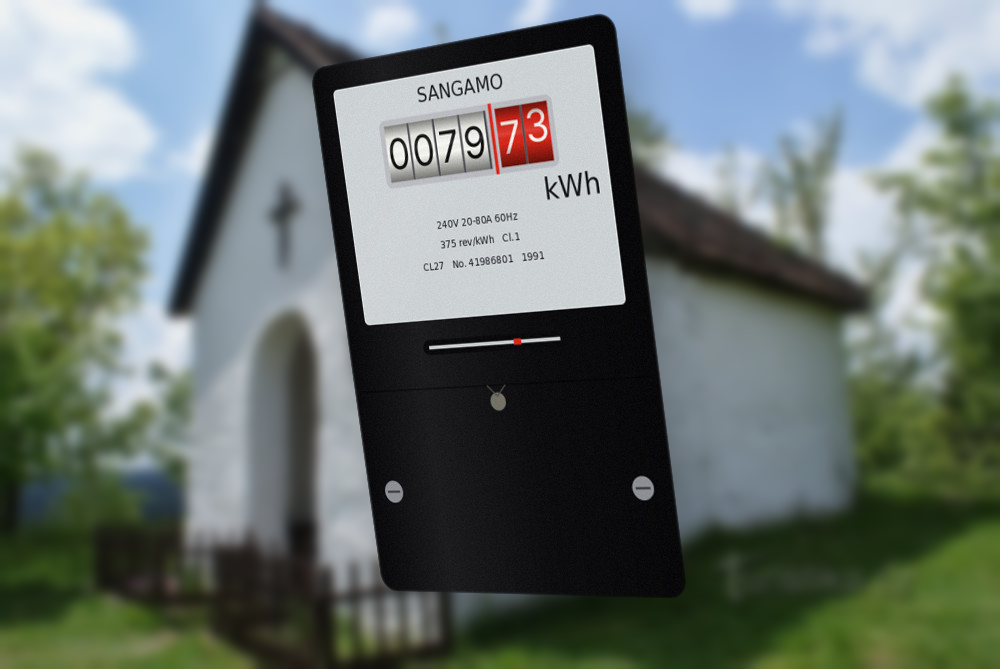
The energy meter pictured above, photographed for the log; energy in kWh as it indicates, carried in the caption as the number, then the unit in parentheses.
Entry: 79.73 (kWh)
